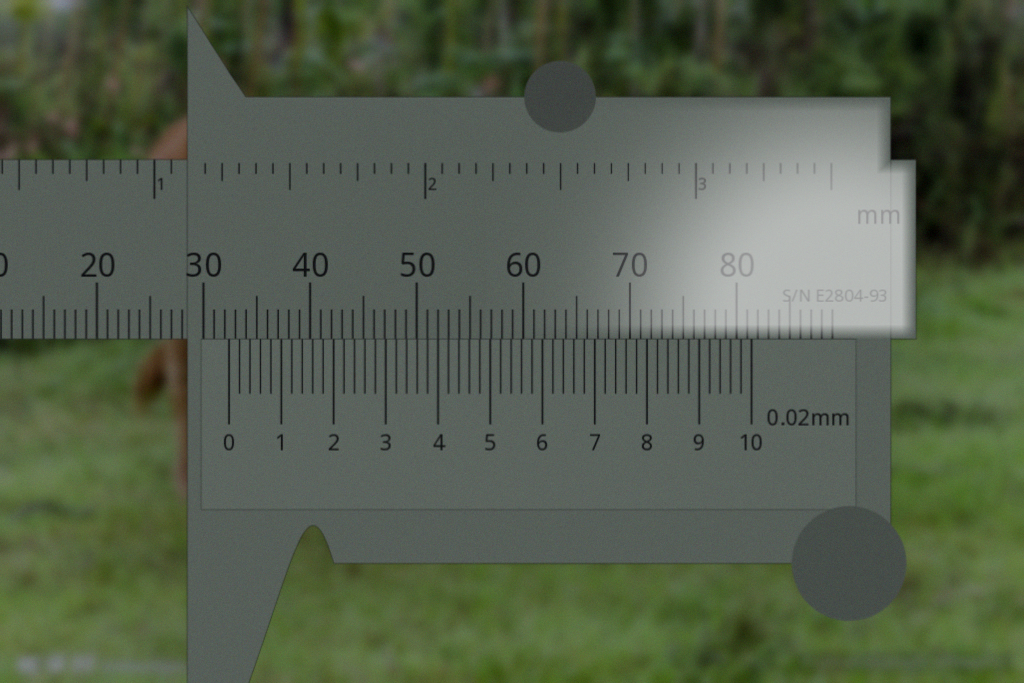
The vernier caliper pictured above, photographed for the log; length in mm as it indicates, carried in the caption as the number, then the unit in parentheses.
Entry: 32.4 (mm)
